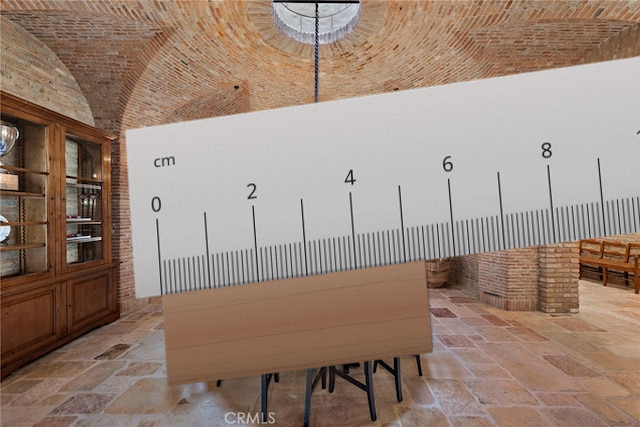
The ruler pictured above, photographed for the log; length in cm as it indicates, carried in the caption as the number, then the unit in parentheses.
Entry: 5.4 (cm)
